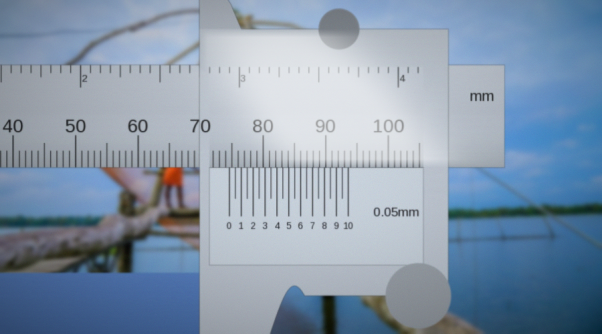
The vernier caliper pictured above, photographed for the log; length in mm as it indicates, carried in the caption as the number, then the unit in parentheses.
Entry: 74.6 (mm)
